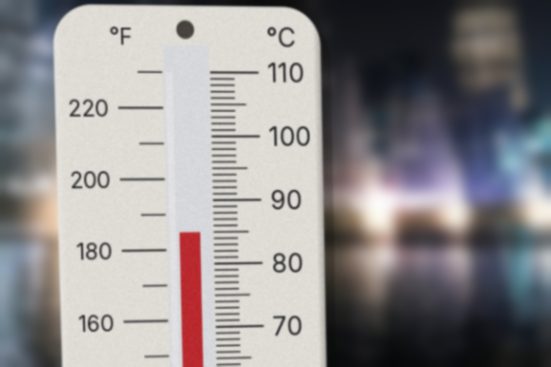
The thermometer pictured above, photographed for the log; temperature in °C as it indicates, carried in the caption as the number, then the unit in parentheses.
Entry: 85 (°C)
